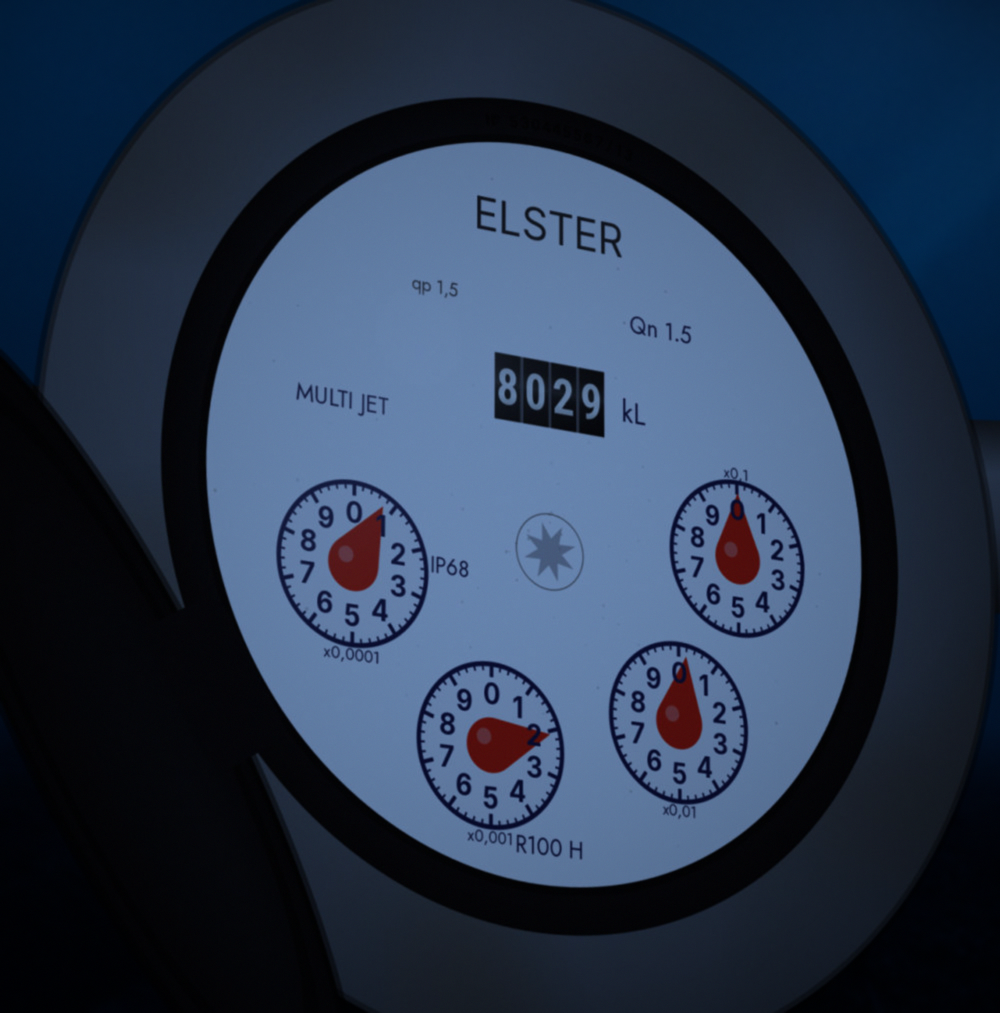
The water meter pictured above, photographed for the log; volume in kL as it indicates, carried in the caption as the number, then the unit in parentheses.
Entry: 8029.0020 (kL)
